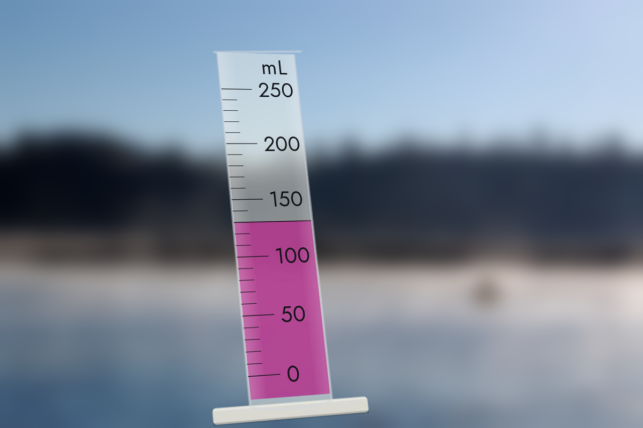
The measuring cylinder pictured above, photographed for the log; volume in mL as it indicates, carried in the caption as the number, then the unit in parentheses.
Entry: 130 (mL)
